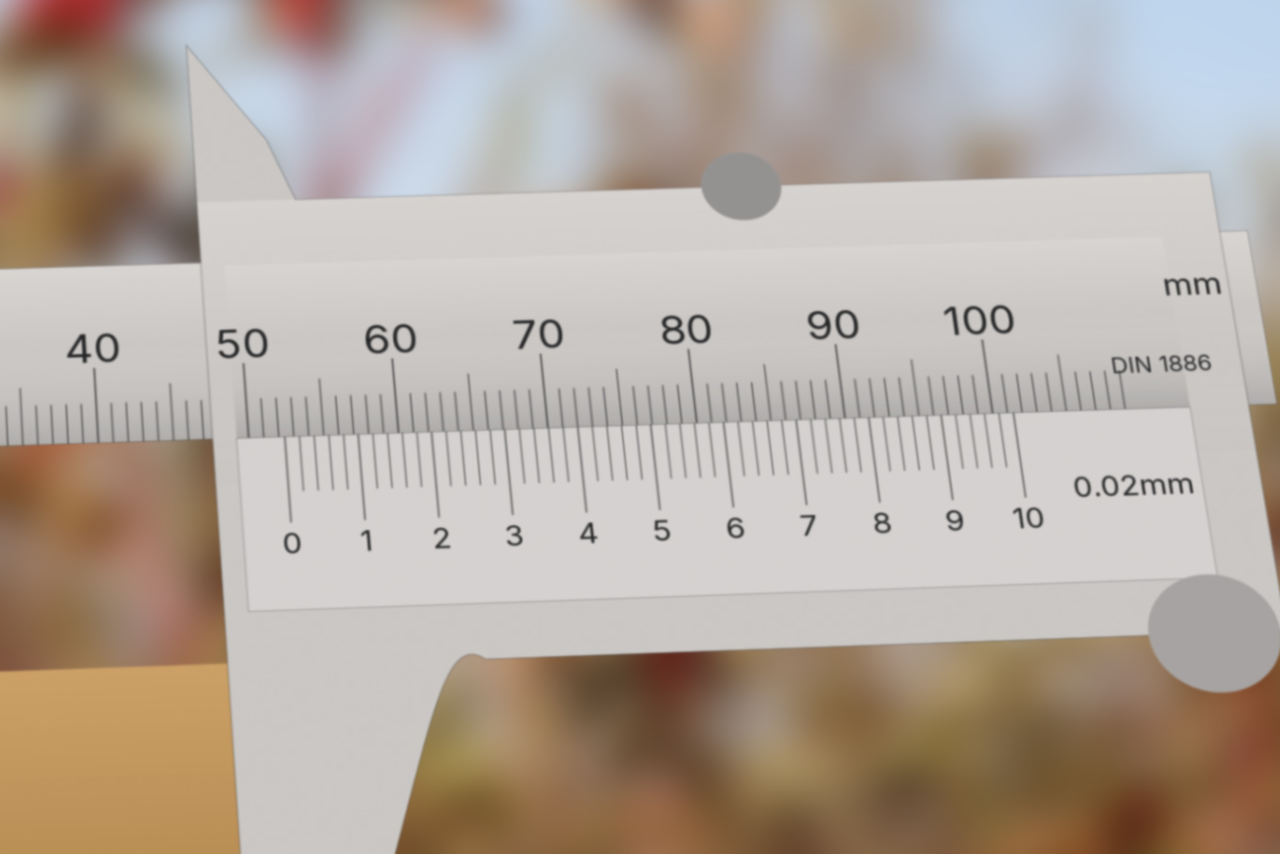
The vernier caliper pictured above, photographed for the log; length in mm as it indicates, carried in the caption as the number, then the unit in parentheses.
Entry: 52.4 (mm)
